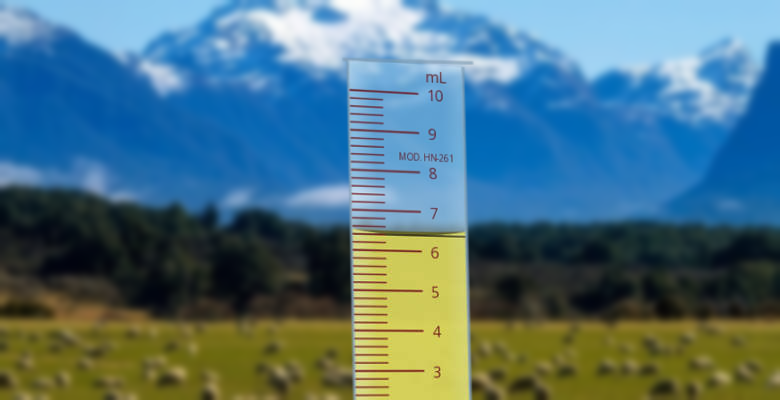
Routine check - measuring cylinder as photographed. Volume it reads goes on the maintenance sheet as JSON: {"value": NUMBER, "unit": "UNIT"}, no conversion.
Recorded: {"value": 6.4, "unit": "mL"}
